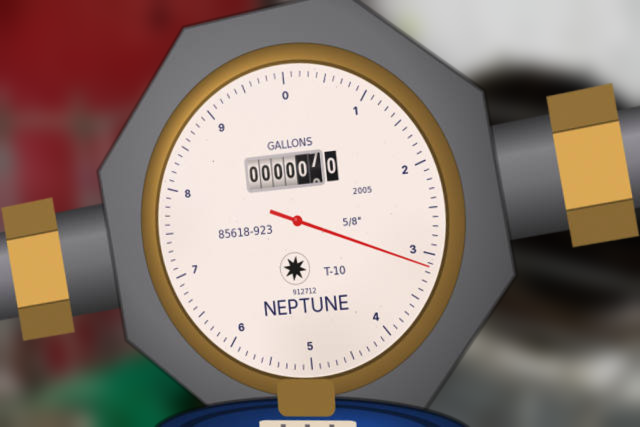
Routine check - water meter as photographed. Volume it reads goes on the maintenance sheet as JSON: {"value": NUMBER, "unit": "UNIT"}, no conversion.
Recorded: {"value": 73.1, "unit": "gal"}
